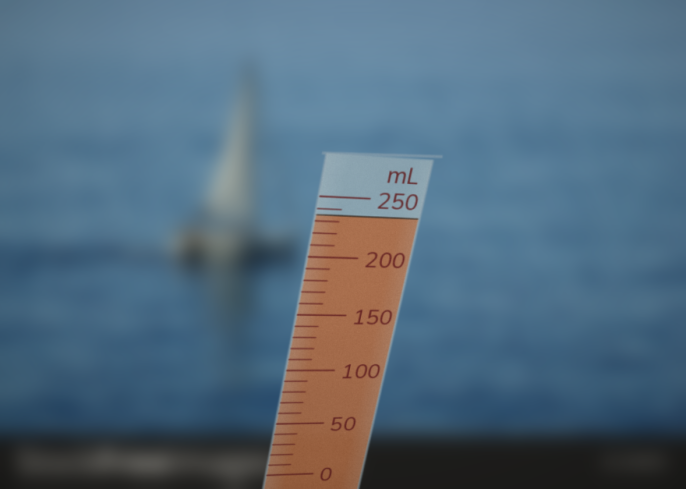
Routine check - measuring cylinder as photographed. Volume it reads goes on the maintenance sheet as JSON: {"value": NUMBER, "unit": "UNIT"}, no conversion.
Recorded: {"value": 235, "unit": "mL"}
